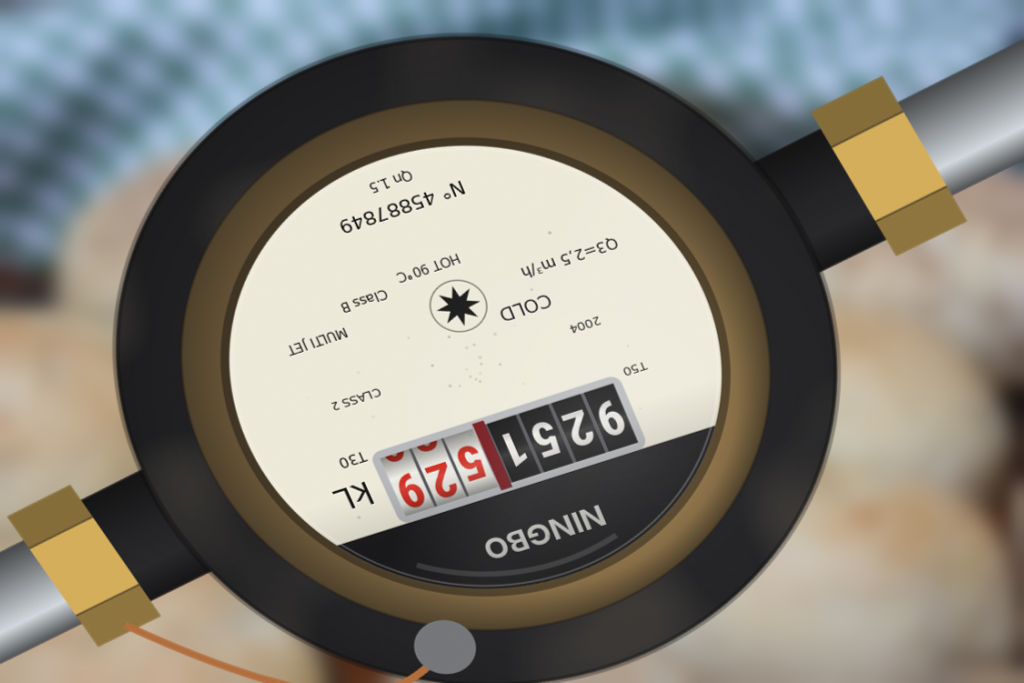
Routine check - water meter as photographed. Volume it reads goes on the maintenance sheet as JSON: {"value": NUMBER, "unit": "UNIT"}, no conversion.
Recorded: {"value": 9251.529, "unit": "kL"}
